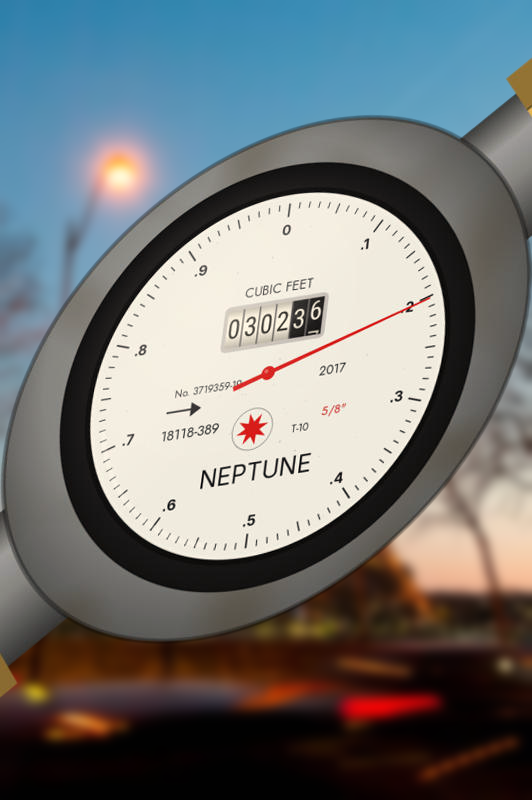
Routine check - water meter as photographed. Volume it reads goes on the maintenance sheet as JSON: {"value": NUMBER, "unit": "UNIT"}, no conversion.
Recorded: {"value": 30236.20, "unit": "ft³"}
